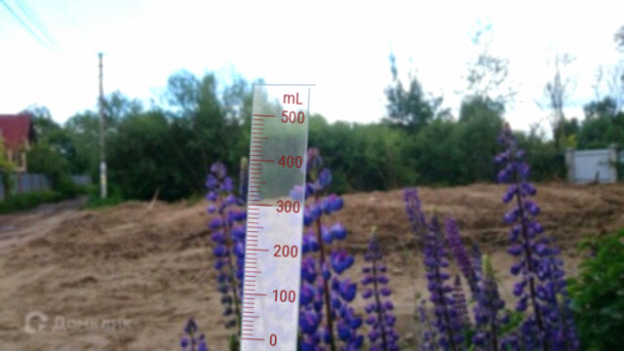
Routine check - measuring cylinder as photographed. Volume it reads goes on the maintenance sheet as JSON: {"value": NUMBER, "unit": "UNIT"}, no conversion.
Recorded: {"value": 300, "unit": "mL"}
